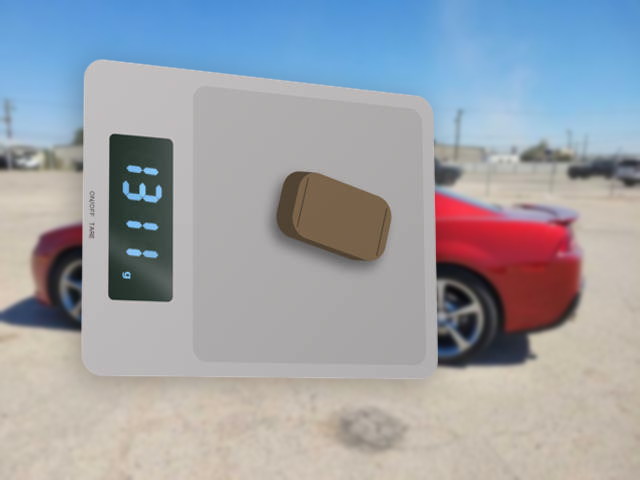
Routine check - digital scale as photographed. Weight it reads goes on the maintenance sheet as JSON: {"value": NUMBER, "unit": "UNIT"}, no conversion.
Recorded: {"value": 1311, "unit": "g"}
